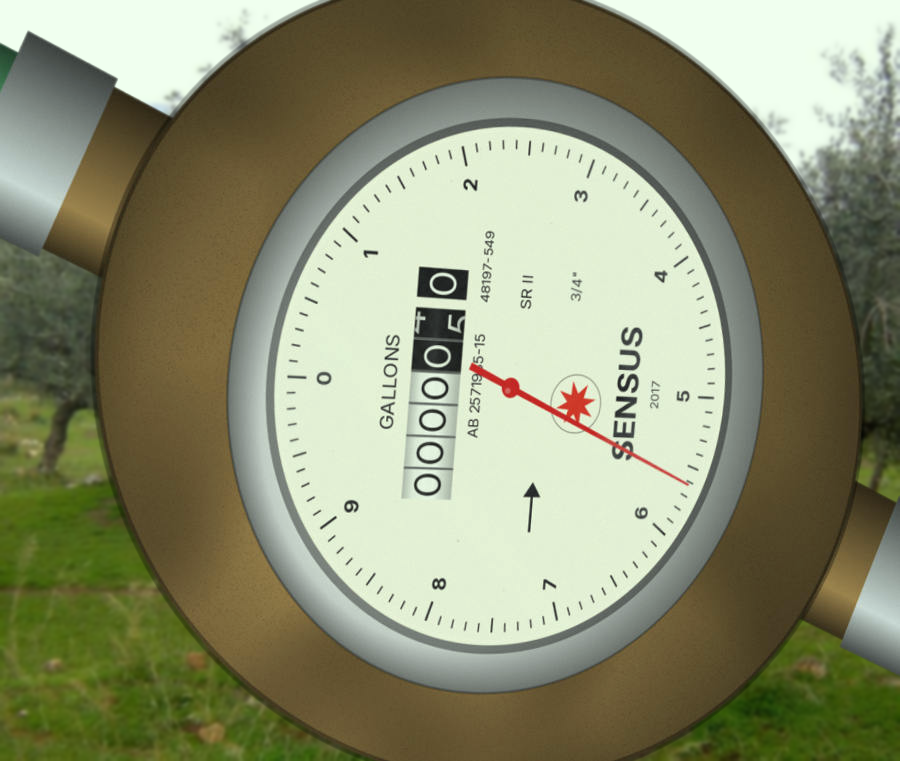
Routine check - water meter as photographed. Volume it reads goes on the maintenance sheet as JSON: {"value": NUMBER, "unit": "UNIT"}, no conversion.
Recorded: {"value": 45.6, "unit": "gal"}
